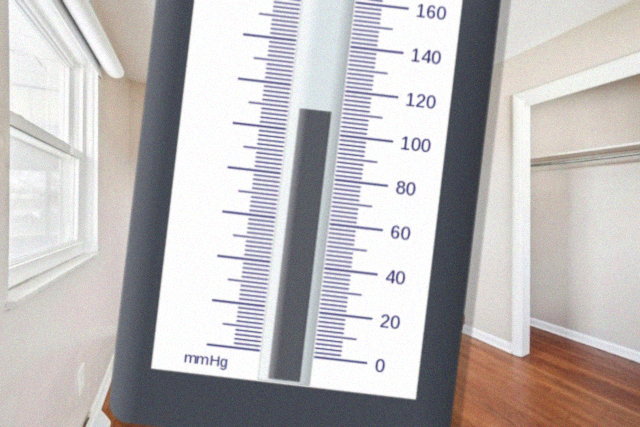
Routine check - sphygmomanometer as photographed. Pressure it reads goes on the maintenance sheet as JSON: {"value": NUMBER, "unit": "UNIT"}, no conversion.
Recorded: {"value": 110, "unit": "mmHg"}
